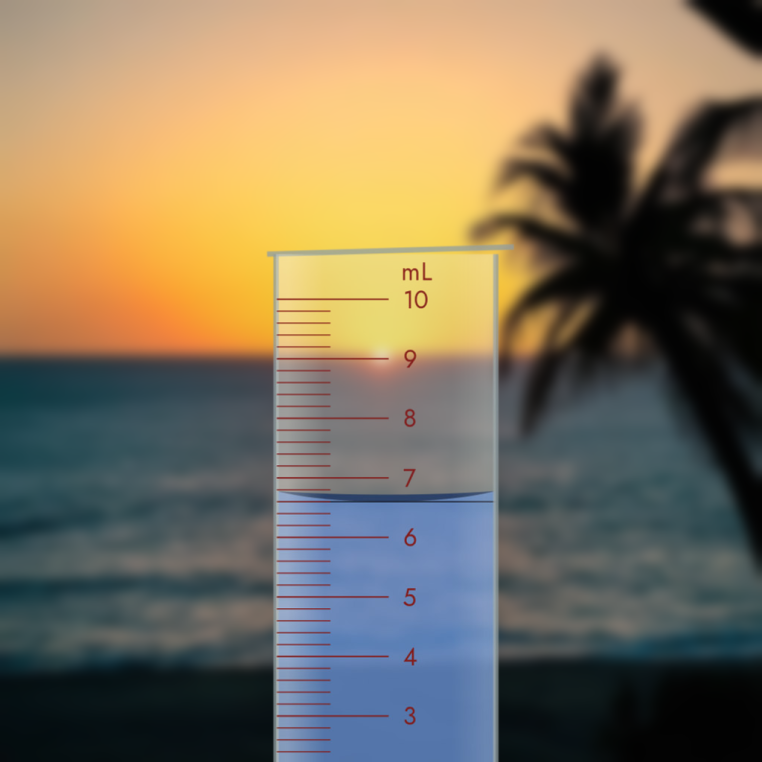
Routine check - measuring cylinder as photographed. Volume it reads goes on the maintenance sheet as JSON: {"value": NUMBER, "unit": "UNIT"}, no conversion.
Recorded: {"value": 6.6, "unit": "mL"}
